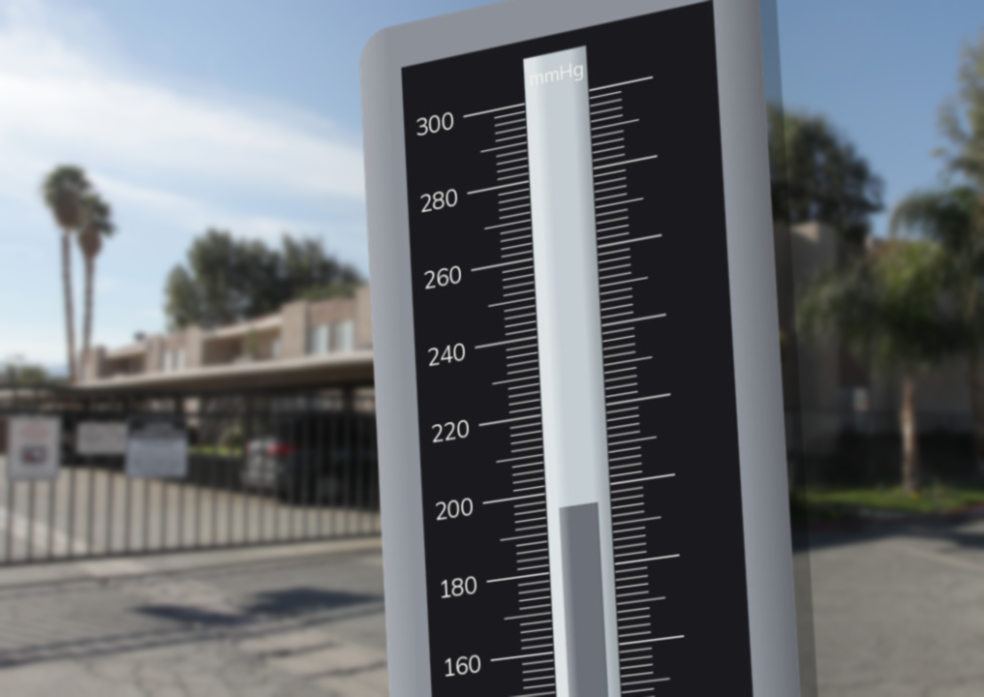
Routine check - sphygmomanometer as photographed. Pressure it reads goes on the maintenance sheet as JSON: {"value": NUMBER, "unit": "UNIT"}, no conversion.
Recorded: {"value": 196, "unit": "mmHg"}
